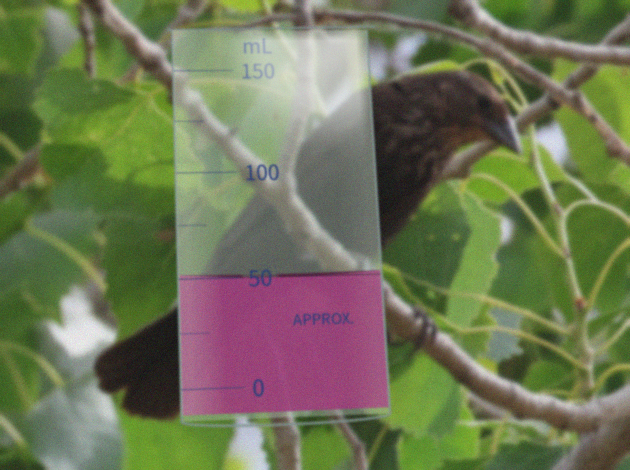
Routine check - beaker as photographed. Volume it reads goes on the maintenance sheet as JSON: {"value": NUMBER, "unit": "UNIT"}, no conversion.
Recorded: {"value": 50, "unit": "mL"}
